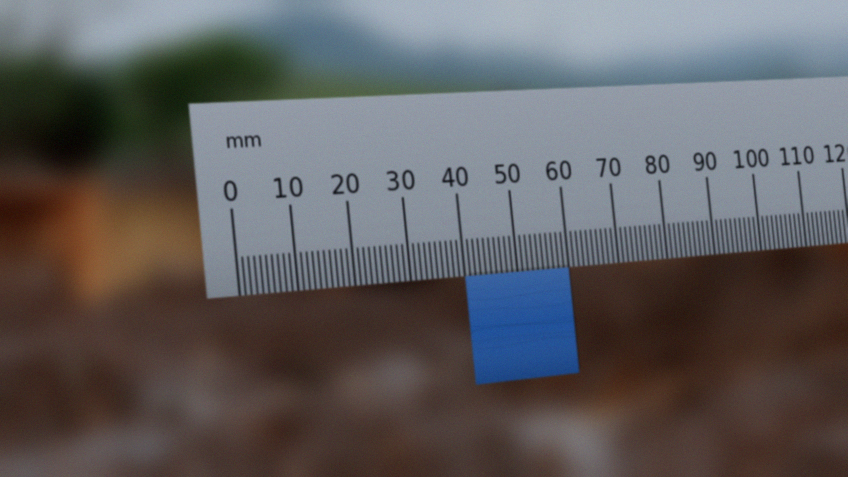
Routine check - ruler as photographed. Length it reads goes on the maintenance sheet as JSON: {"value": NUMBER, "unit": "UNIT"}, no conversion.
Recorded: {"value": 20, "unit": "mm"}
